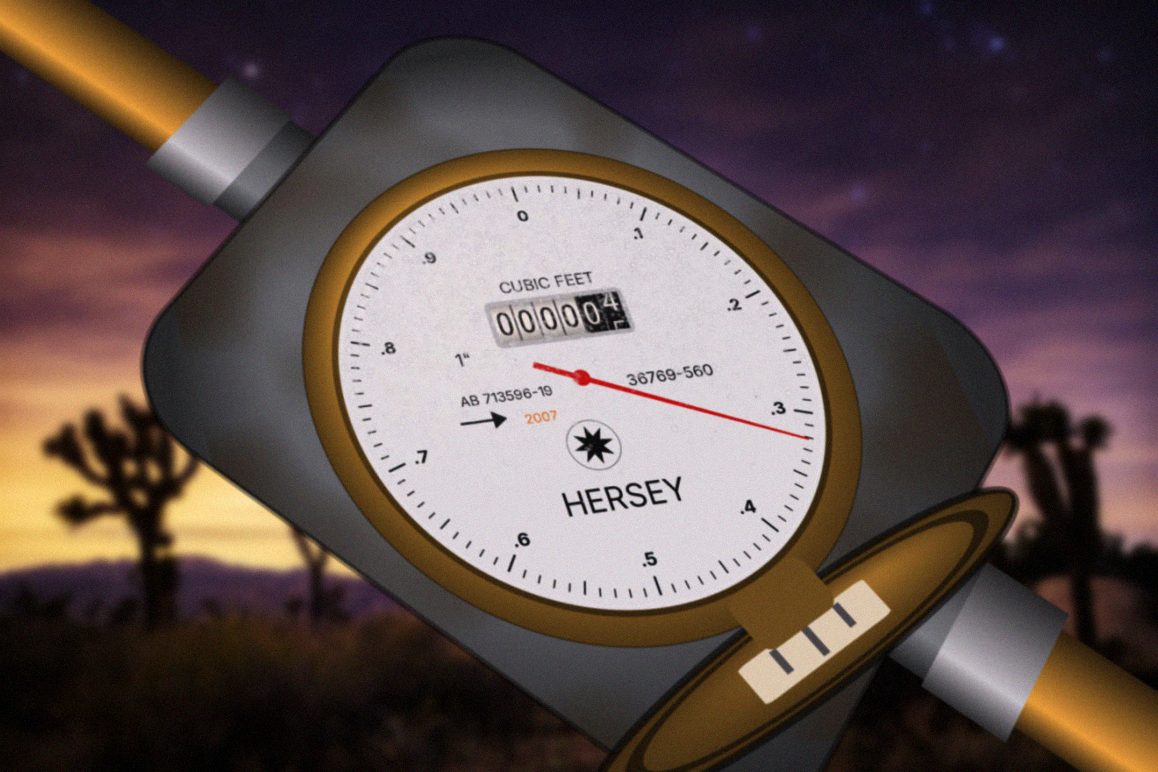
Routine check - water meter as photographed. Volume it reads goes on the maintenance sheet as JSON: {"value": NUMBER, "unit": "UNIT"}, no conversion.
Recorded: {"value": 4.32, "unit": "ft³"}
